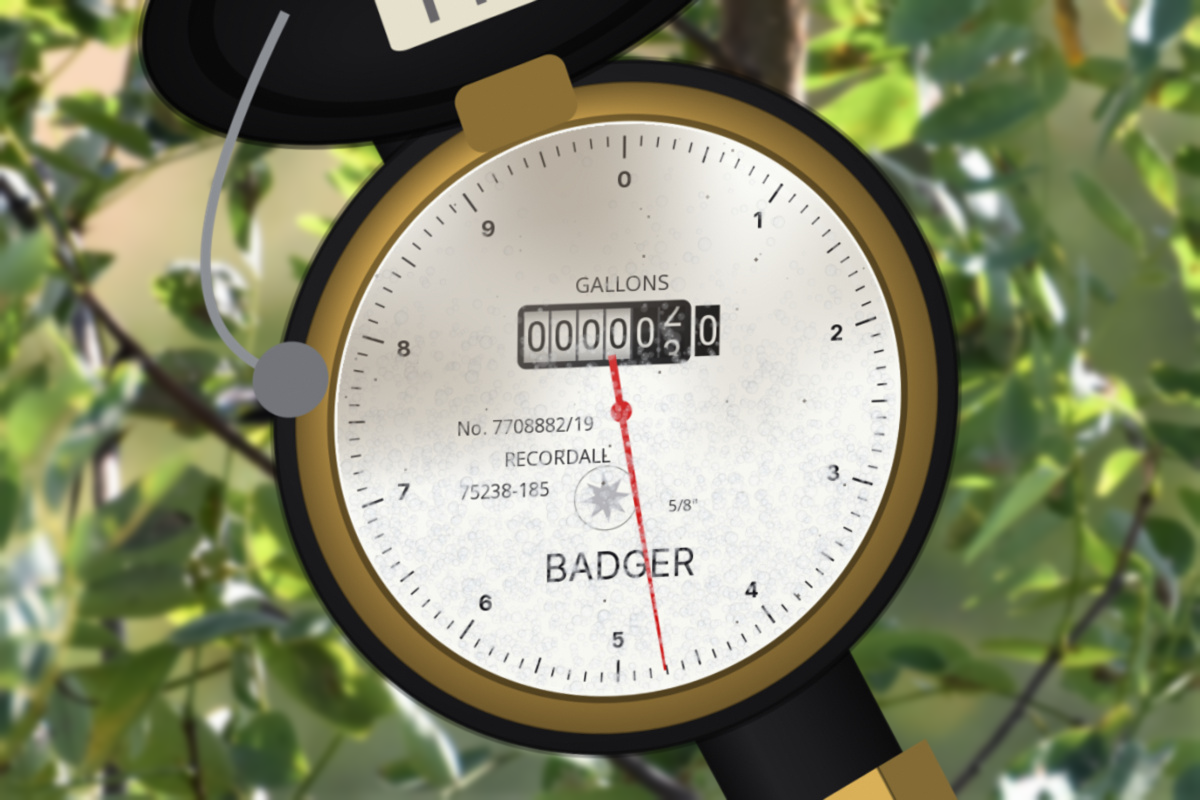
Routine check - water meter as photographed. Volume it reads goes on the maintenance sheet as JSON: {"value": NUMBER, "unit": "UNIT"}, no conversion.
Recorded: {"value": 24.7, "unit": "gal"}
